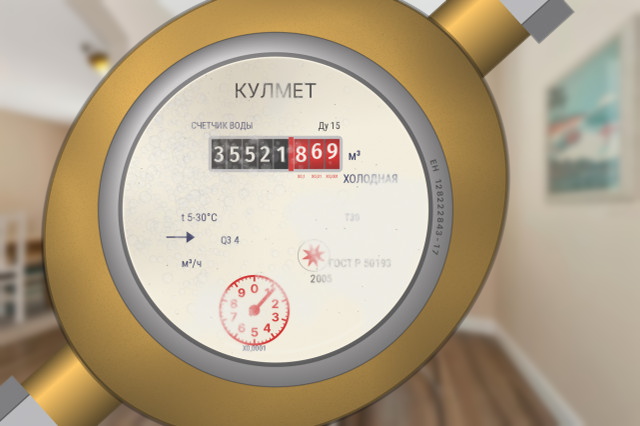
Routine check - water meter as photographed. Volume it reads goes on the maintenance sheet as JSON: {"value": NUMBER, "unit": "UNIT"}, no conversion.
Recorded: {"value": 35521.8691, "unit": "m³"}
